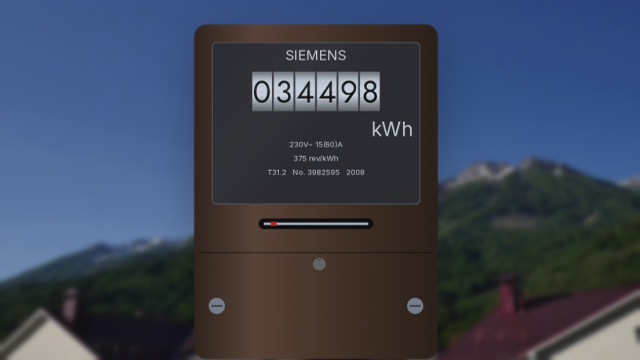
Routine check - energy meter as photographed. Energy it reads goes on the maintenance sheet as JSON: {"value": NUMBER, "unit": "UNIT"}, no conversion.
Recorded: {"value": 34498, "unit": "kWh"}
